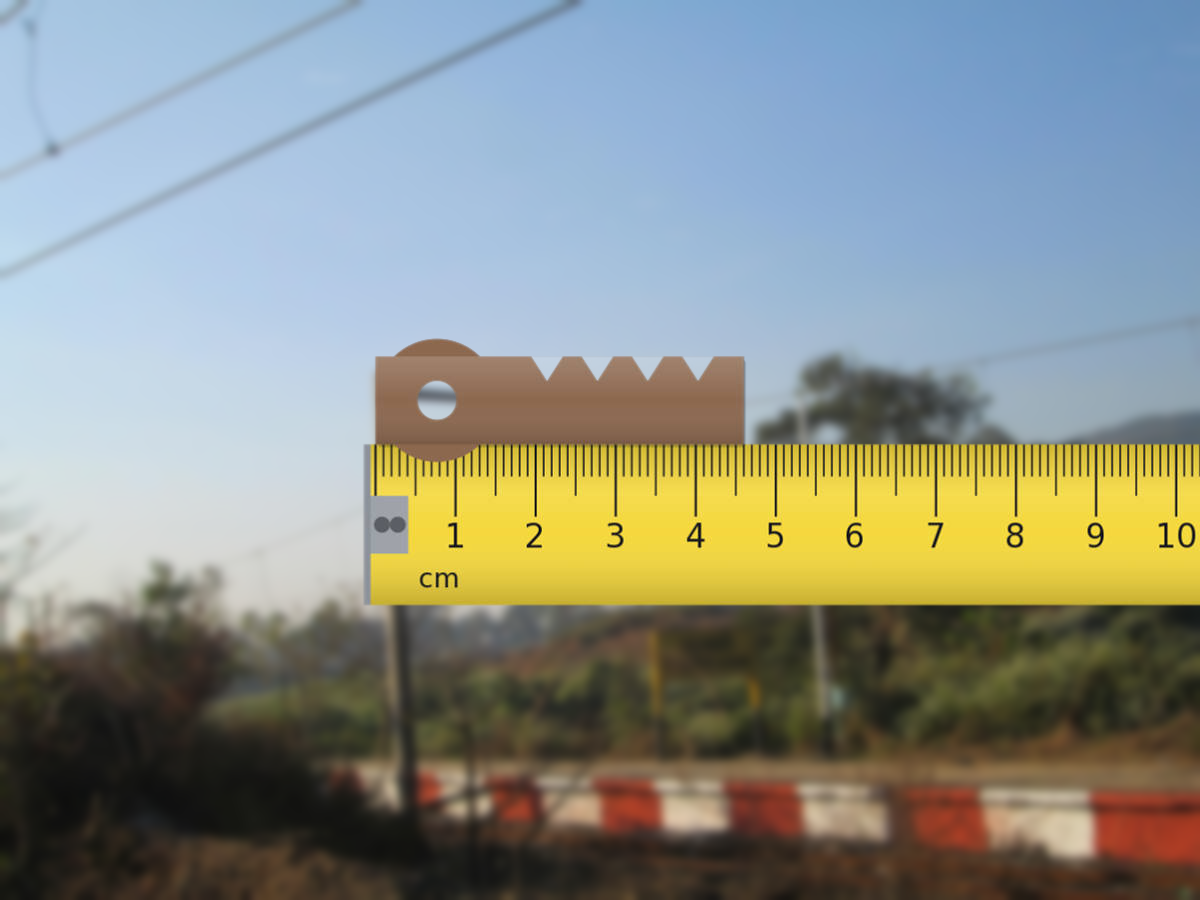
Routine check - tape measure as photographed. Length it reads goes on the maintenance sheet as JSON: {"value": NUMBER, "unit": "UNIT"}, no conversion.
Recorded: {"value": 4.6, "unit": "cm"}
